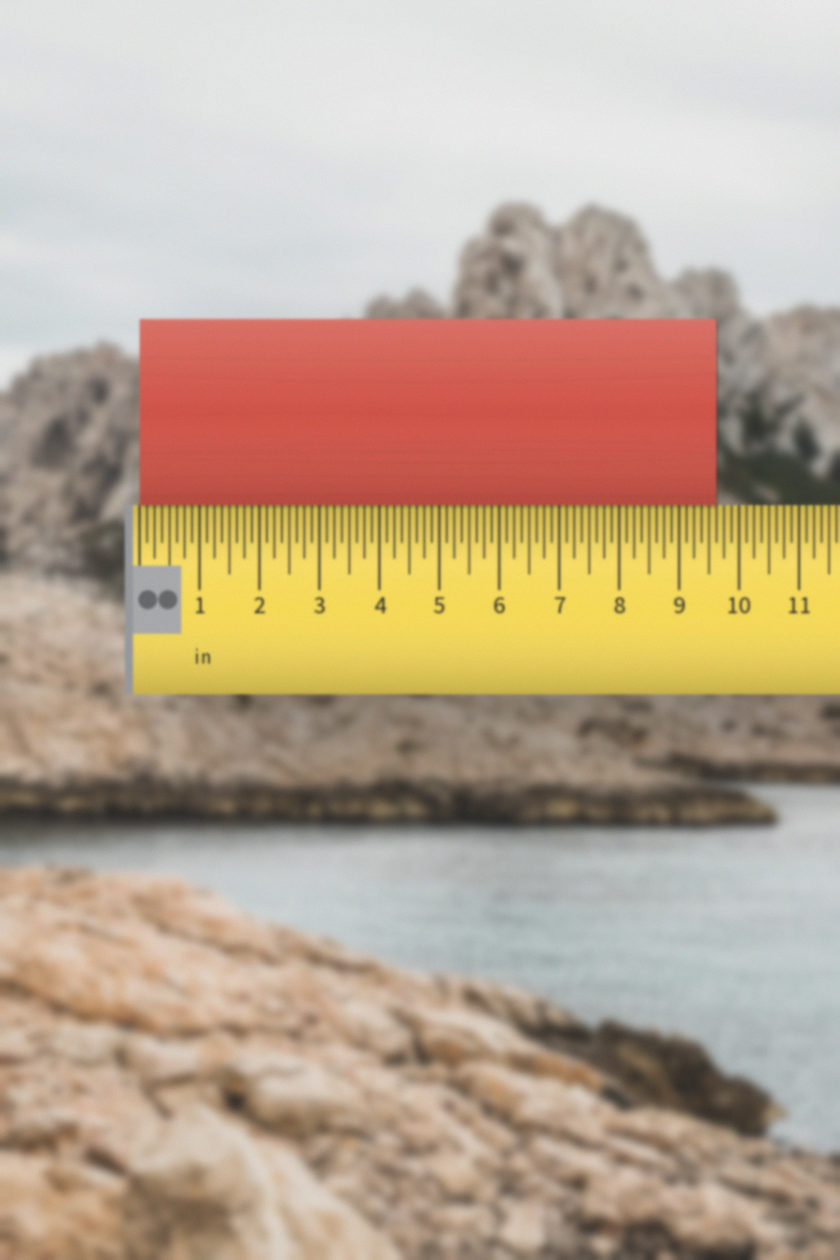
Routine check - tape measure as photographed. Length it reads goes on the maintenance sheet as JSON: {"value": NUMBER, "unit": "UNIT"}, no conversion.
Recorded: {"value": 9.625, "unit": "in"}
